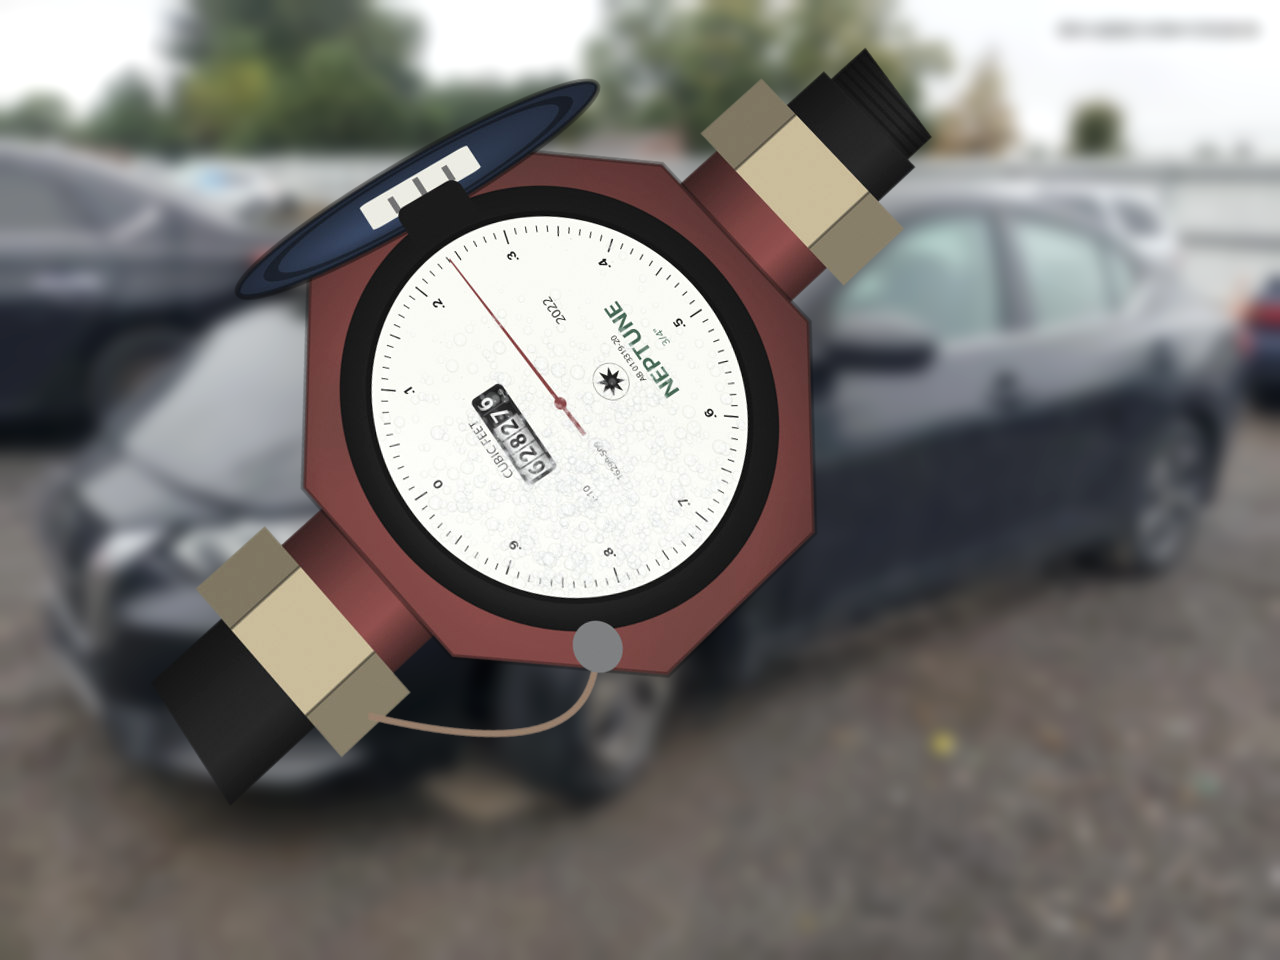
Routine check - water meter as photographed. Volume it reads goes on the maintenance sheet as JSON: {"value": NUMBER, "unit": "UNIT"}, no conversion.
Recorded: {"value": 628276.24, "unit": "ft³"}
